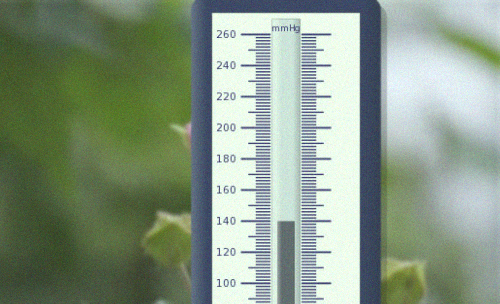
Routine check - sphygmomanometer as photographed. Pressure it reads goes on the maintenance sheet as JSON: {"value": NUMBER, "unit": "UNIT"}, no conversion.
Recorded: {"value": 140, "unit": "mmHg"}
